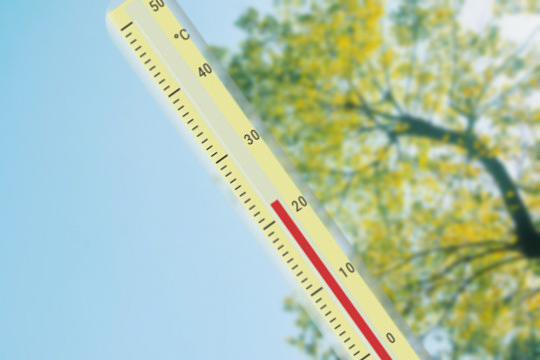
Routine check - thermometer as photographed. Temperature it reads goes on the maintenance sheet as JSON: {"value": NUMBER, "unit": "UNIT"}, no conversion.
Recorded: {"value": 22, "unit": "°C"}
